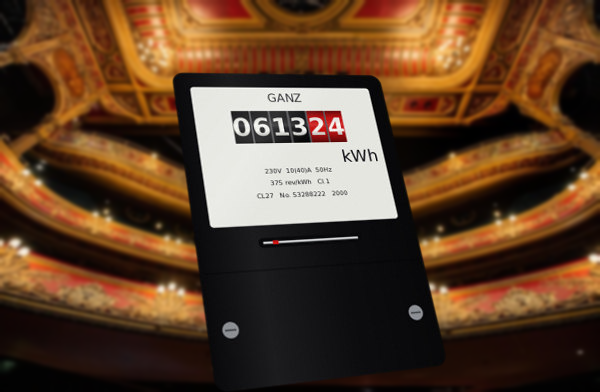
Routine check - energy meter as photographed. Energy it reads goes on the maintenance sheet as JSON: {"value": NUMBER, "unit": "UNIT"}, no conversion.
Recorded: {"value": 613.24, "unit": "kWh"}
